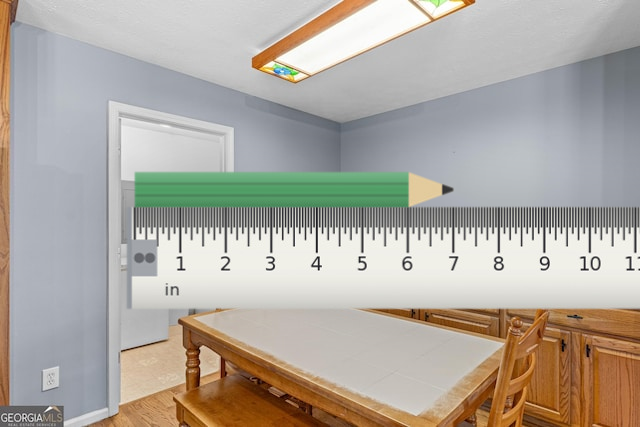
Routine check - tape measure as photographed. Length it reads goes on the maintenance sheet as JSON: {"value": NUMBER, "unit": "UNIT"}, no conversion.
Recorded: {"value": 7, "unit": "in"}
